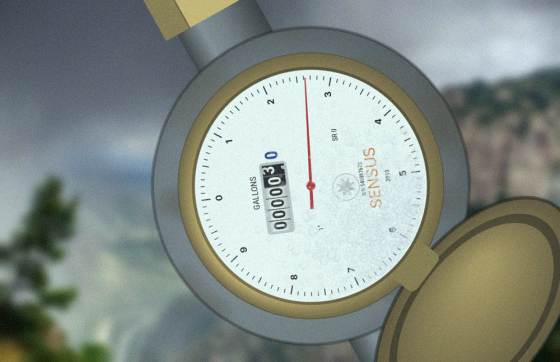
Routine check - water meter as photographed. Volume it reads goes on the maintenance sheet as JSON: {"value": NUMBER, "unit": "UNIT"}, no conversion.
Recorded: {"value": 32.6, "unit": "gal"}
